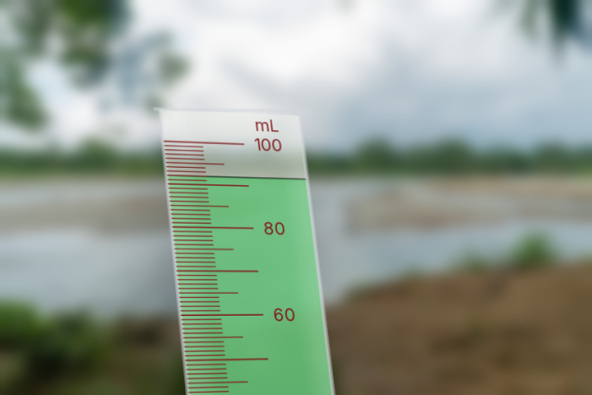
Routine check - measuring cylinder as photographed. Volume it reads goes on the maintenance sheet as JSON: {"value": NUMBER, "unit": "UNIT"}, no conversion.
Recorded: {"value": 92, "unit": "mL"}
